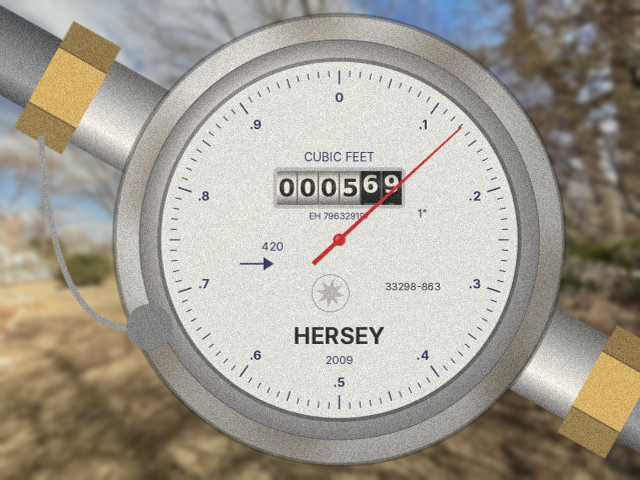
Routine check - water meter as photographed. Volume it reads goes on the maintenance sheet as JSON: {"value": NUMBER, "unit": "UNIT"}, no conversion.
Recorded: {"value": 569.13, "unit": "ft³"}
